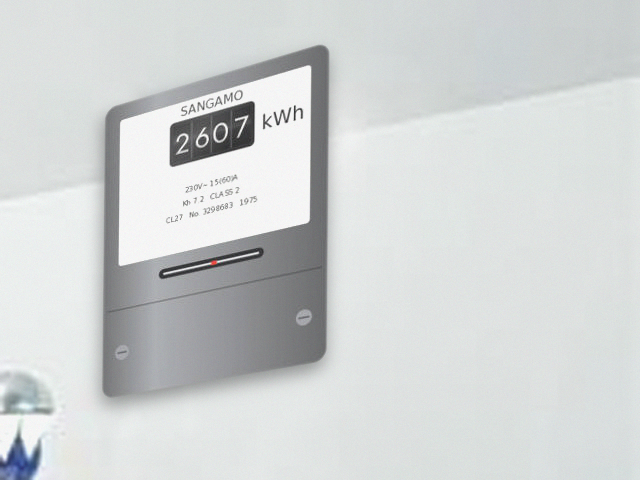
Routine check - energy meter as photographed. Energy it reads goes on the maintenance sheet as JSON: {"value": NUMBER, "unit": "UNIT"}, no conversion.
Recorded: {"value": 2607, "unit": "kWh"}
